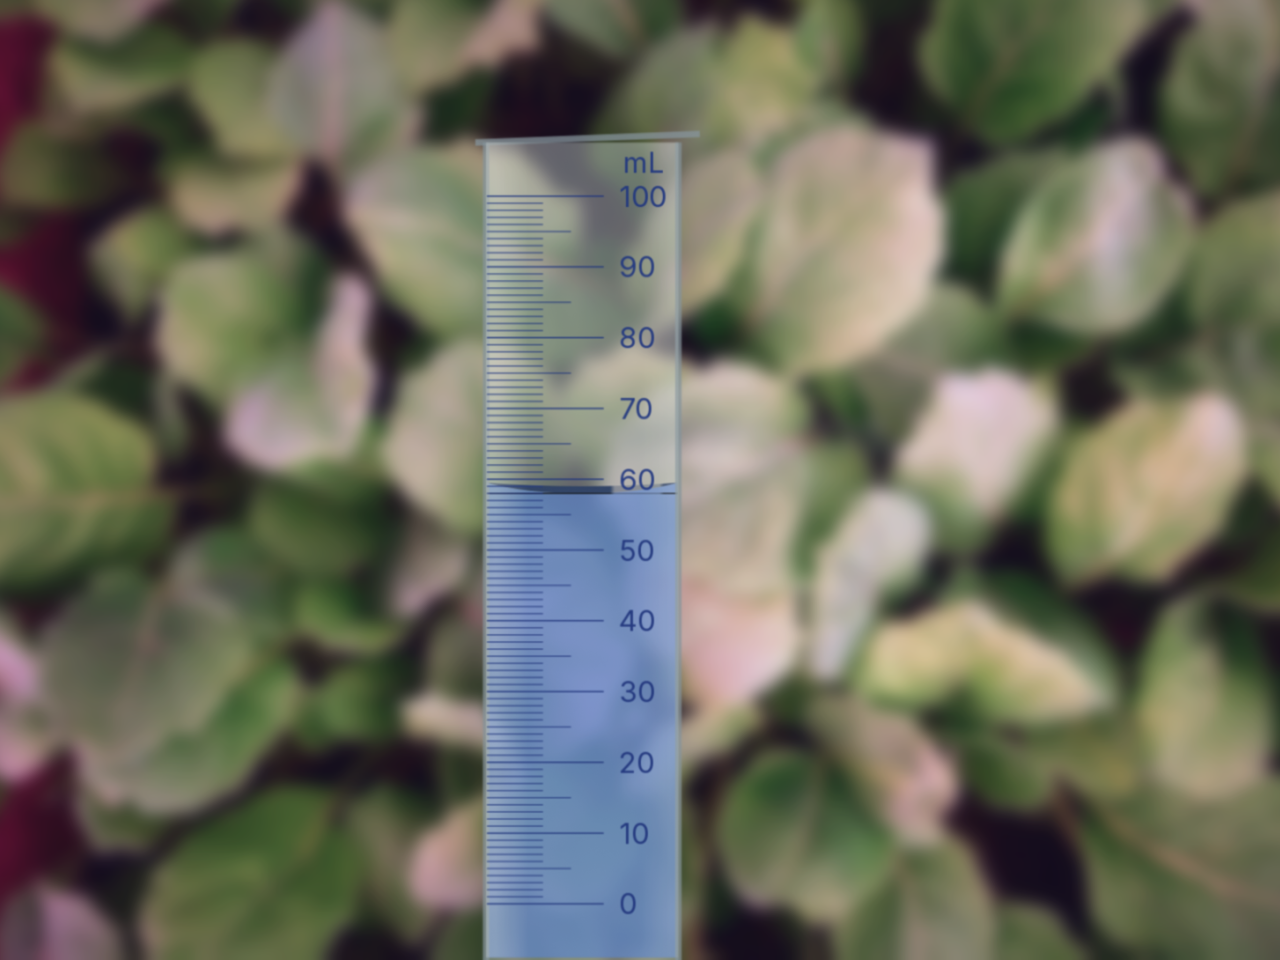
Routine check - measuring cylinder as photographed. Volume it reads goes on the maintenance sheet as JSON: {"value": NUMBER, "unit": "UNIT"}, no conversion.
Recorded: {"value": 58, "unit": "mL"}
